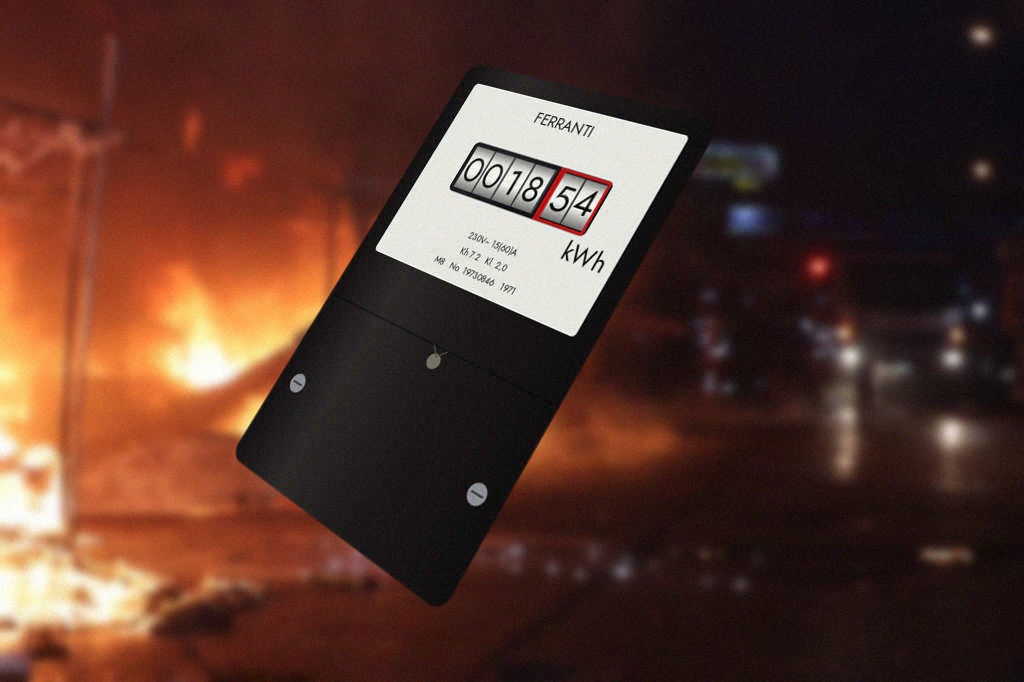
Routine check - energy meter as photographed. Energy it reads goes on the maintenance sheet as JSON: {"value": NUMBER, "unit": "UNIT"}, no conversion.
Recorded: {"value": 18.54, "unit": "kWh"}
